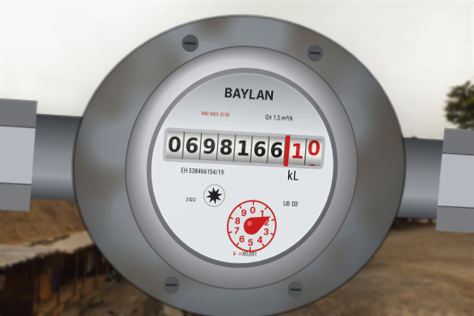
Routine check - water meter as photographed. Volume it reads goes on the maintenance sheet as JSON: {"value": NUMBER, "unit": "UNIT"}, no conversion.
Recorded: {"value": 698166.101, "unit": "kL"}
